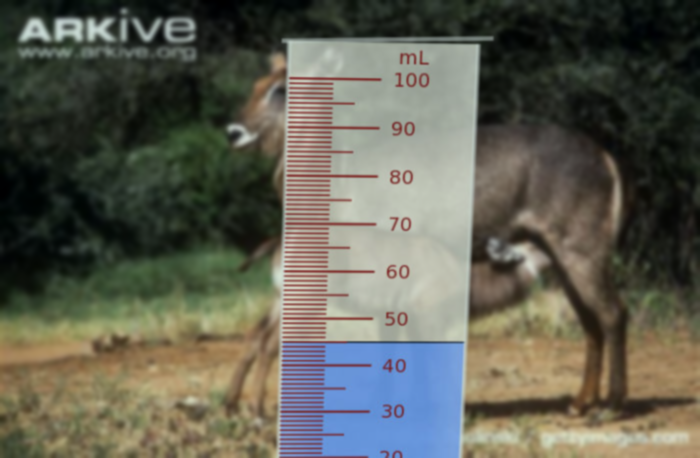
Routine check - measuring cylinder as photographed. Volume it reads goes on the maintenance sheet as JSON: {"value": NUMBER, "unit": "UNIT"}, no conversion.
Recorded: {"value": 45, "unit": "mL"}
